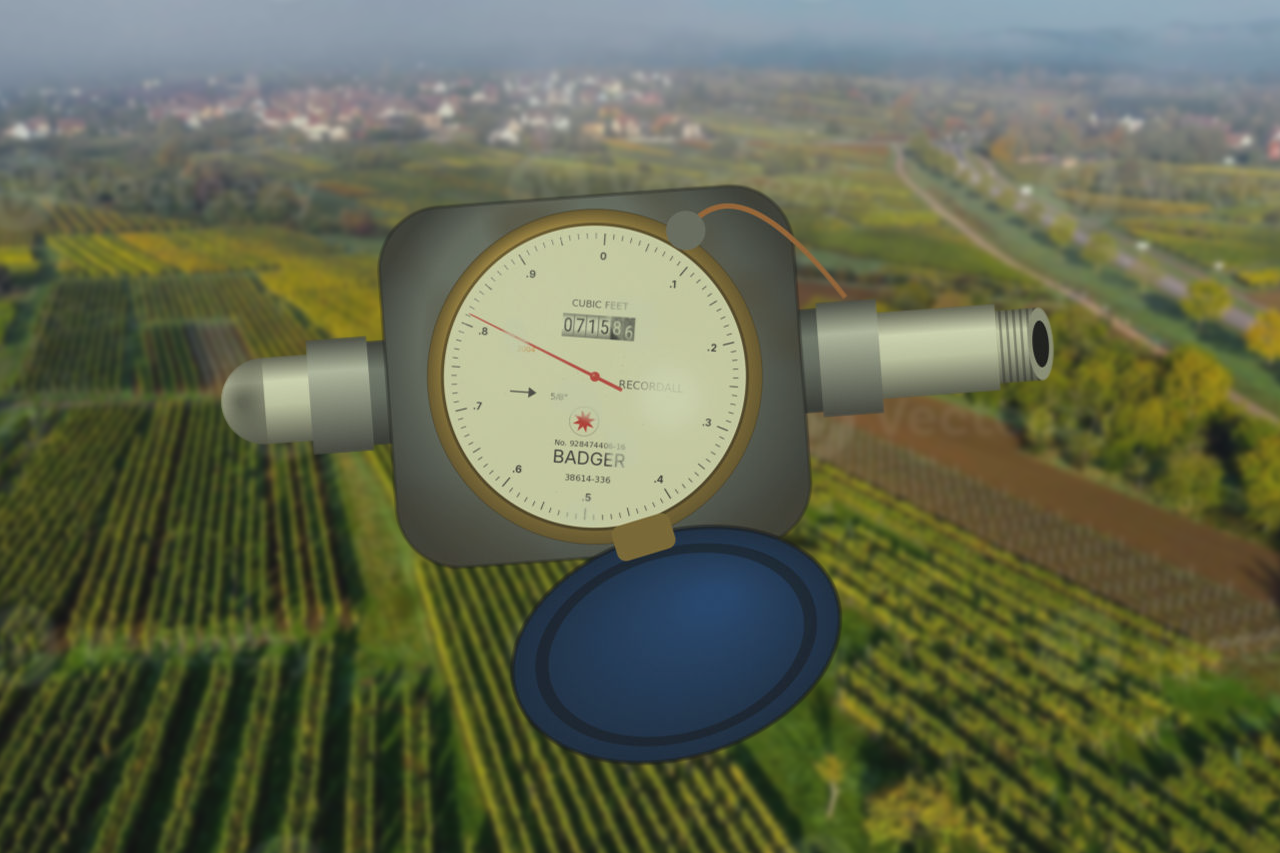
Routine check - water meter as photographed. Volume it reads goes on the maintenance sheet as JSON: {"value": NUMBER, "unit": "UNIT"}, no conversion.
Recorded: {"value": 71585.81, "unit": "ft³"}
